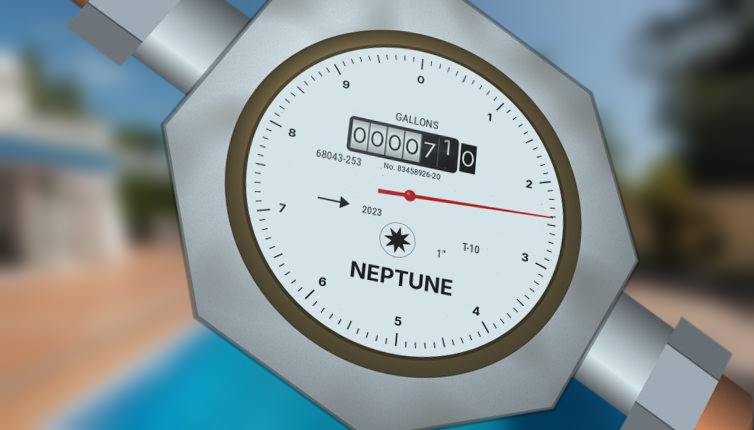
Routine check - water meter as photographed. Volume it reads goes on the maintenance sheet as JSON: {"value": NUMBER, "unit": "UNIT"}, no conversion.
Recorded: {"value": 712.4, "unit": "gal"}
